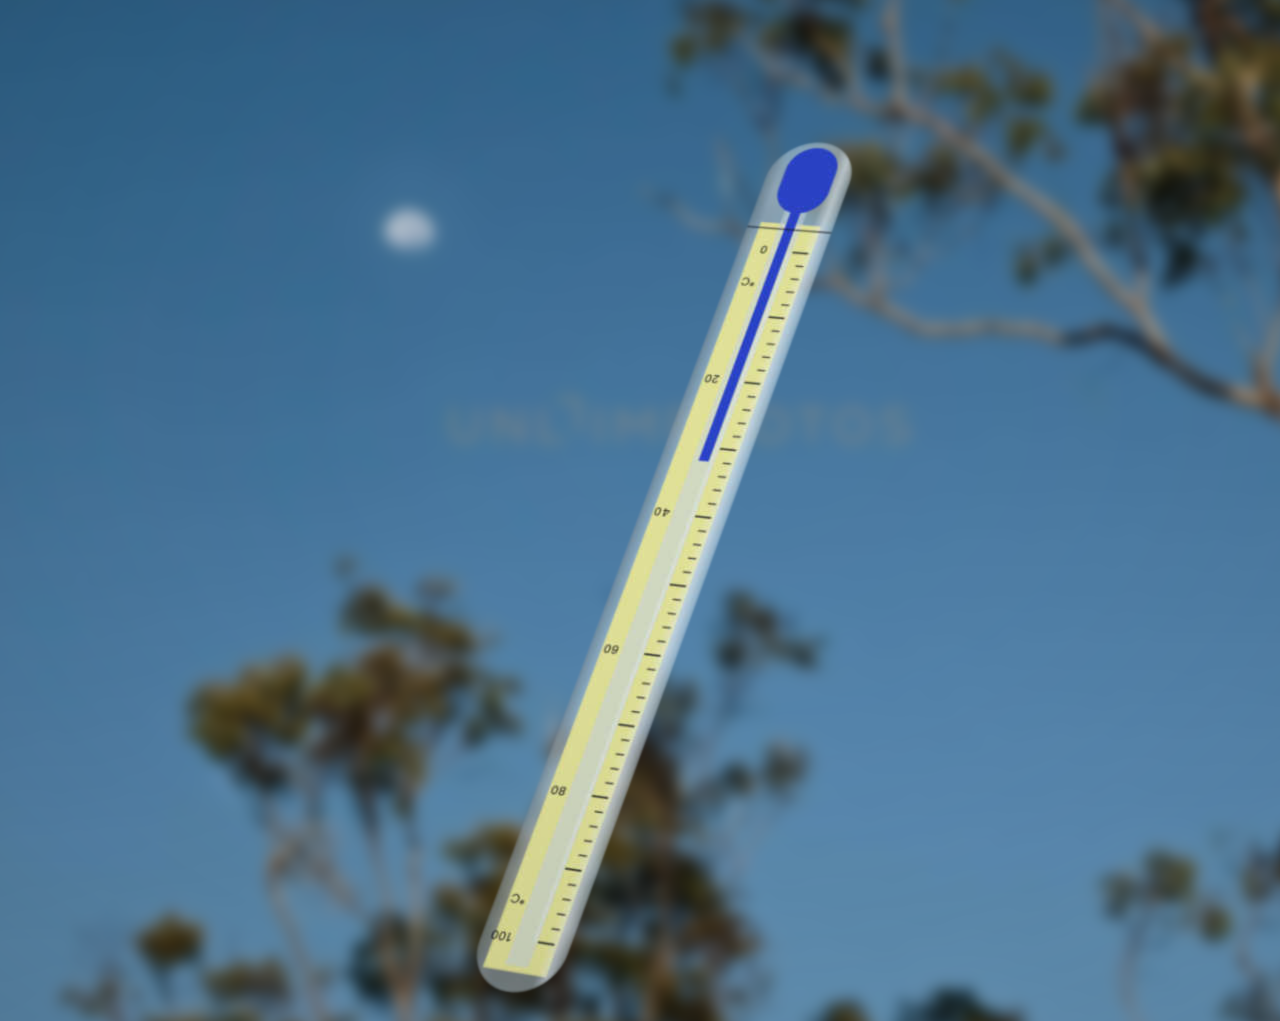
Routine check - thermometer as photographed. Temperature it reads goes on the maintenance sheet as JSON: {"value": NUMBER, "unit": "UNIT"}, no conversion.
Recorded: {"value": 32, "unit": "°C"}
